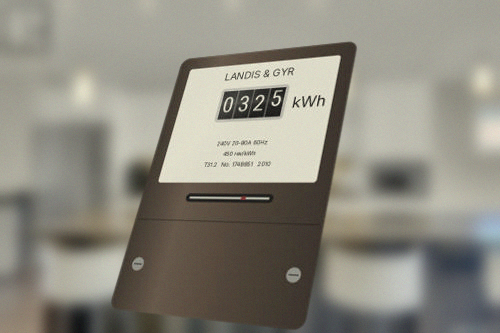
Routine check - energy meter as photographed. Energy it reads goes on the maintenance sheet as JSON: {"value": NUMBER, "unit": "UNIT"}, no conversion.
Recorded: {"value": 325, "unit": "kWh"}
